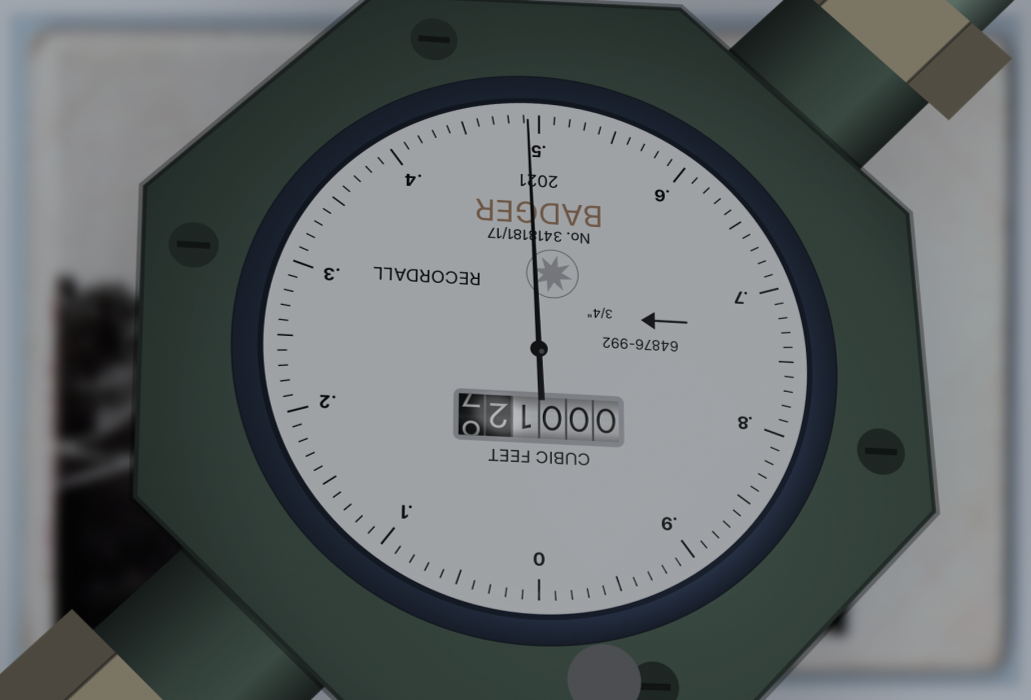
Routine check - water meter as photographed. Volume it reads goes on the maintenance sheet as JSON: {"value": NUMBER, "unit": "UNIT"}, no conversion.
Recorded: {"value": 126.49, "unit": "ft³"}
